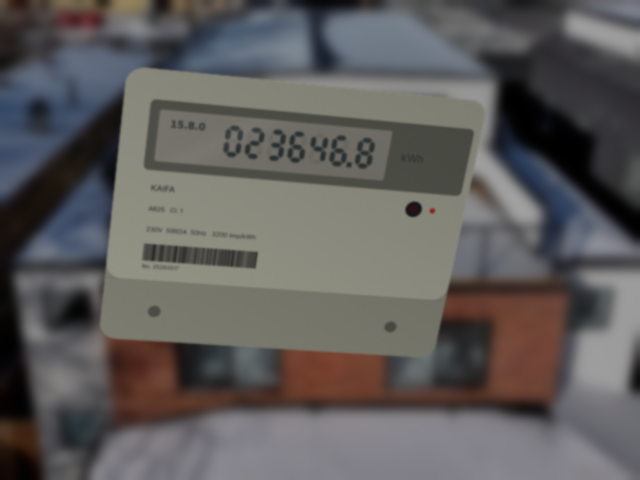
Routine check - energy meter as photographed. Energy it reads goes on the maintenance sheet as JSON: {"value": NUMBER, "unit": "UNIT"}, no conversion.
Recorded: {"value": 23646.8, "unit": "kWh"}
